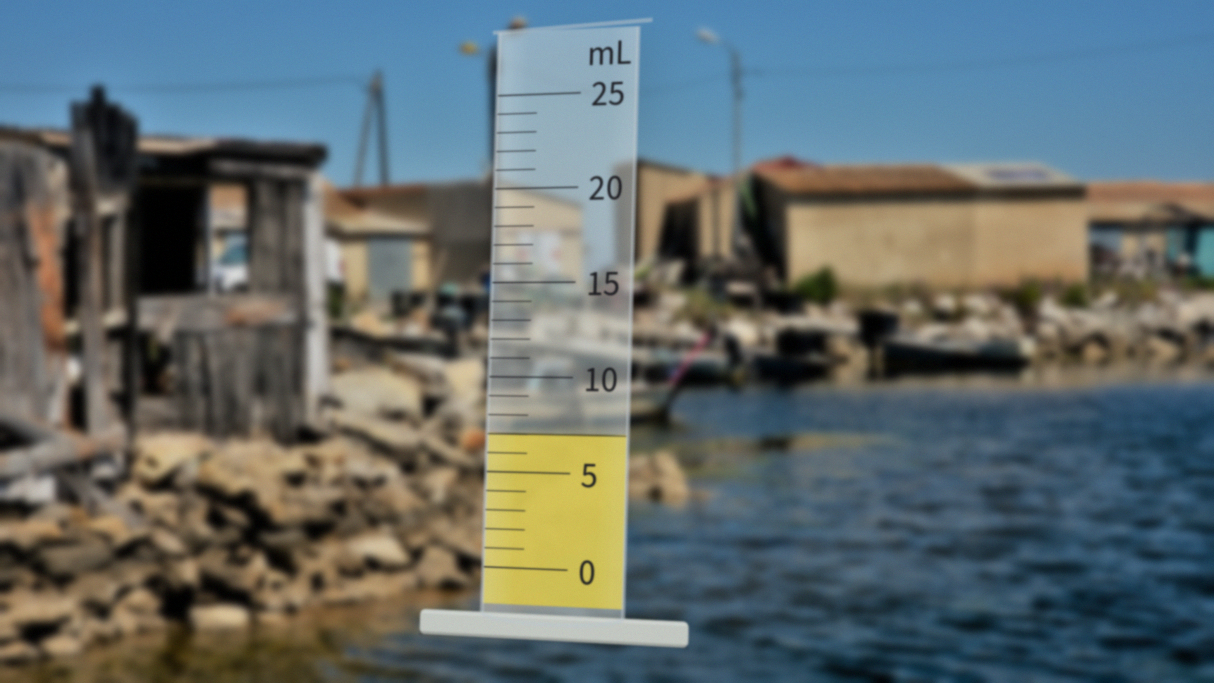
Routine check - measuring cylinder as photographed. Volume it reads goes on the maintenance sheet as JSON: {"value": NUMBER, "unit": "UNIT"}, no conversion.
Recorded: {"value": 7, "unit": "mL"}
